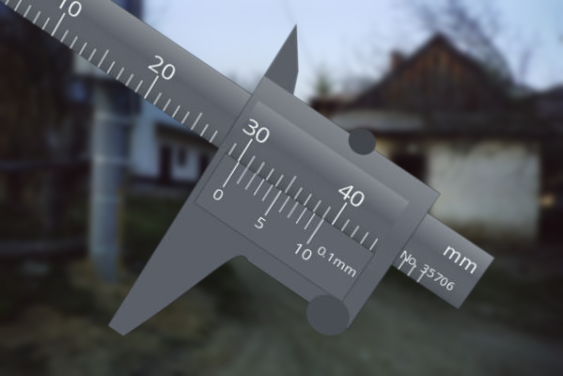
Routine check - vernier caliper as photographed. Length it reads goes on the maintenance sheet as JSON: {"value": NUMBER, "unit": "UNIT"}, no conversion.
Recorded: {"value": 30.1, "unit": "mm"}
